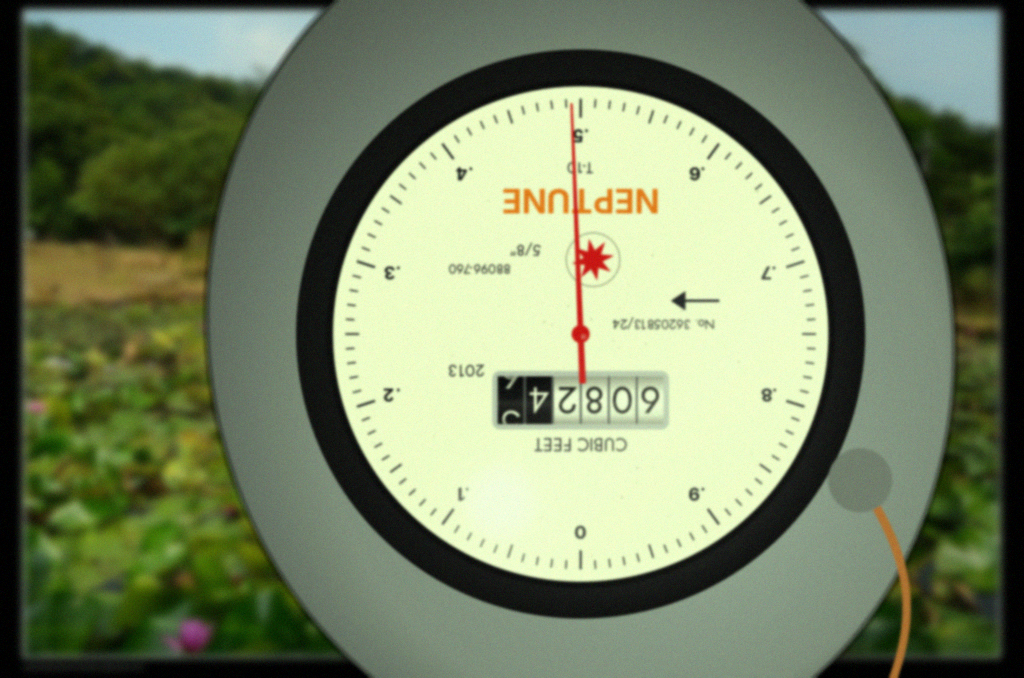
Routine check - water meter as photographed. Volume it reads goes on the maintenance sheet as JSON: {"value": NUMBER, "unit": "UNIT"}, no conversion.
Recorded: {"value": 608245.49, "unit": "ft³"}
